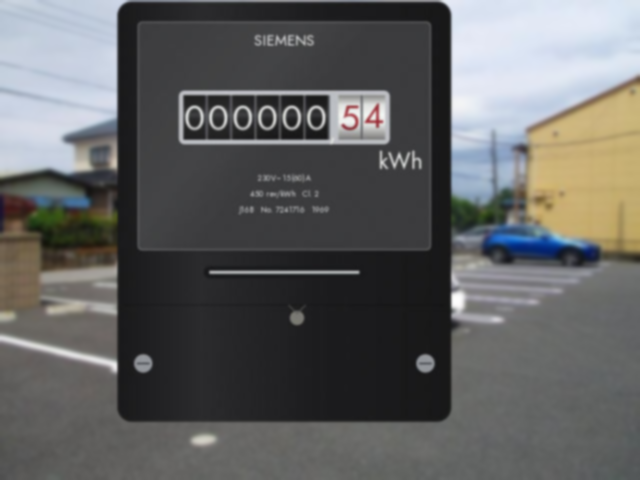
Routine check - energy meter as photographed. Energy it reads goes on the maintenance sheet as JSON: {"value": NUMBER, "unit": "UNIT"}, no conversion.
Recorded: {"value": 0.54, "unit": "kWh"}
